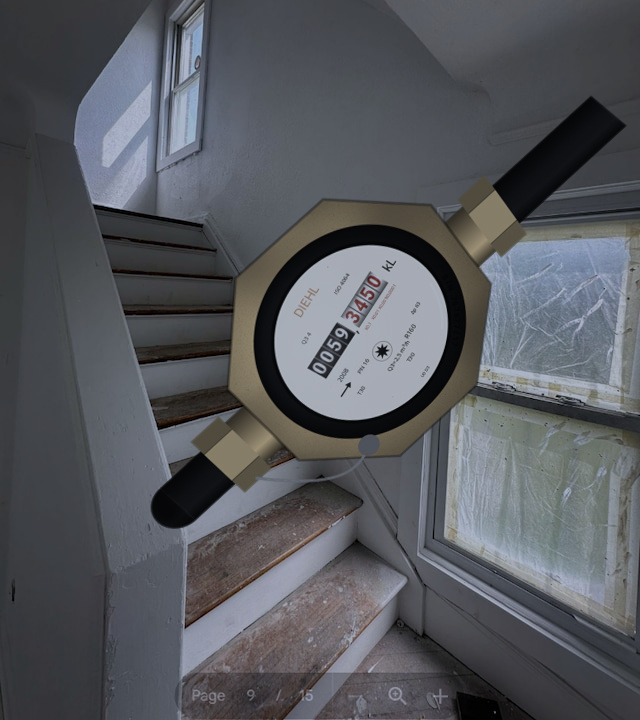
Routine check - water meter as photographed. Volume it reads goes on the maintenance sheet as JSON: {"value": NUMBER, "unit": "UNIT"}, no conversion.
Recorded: {"value": 59.3450, "unit": "kL"}
